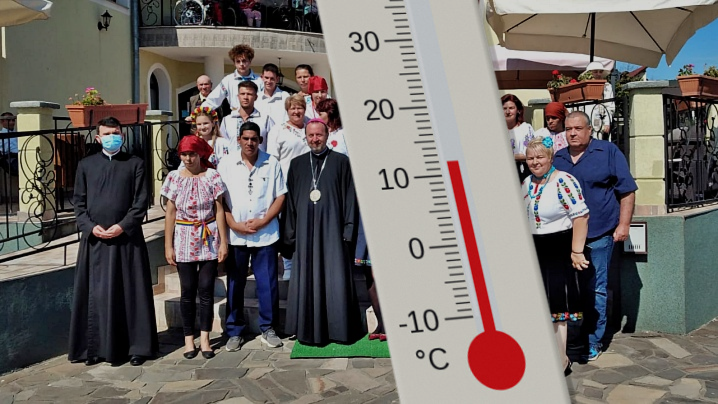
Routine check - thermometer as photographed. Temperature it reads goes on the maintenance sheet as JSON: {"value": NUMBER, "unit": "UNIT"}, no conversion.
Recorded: {"value": 12, "unit": "°C"}
